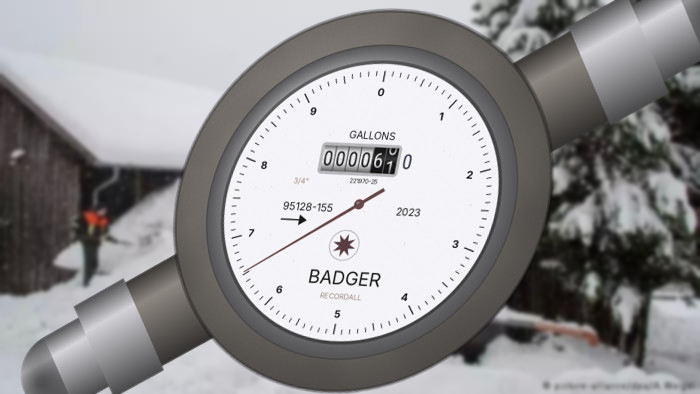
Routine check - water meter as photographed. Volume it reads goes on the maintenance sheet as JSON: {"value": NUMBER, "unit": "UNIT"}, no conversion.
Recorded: {"value": 606.5, "unit": "gal"}
